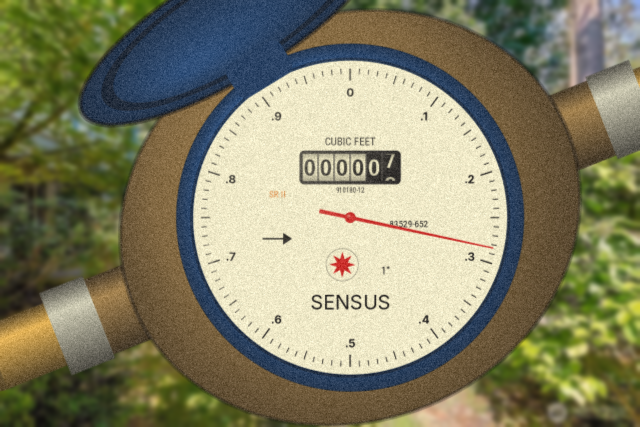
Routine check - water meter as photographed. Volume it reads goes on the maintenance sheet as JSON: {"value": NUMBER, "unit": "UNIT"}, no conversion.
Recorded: {"value": 7.28, "unit": "ft³"}
